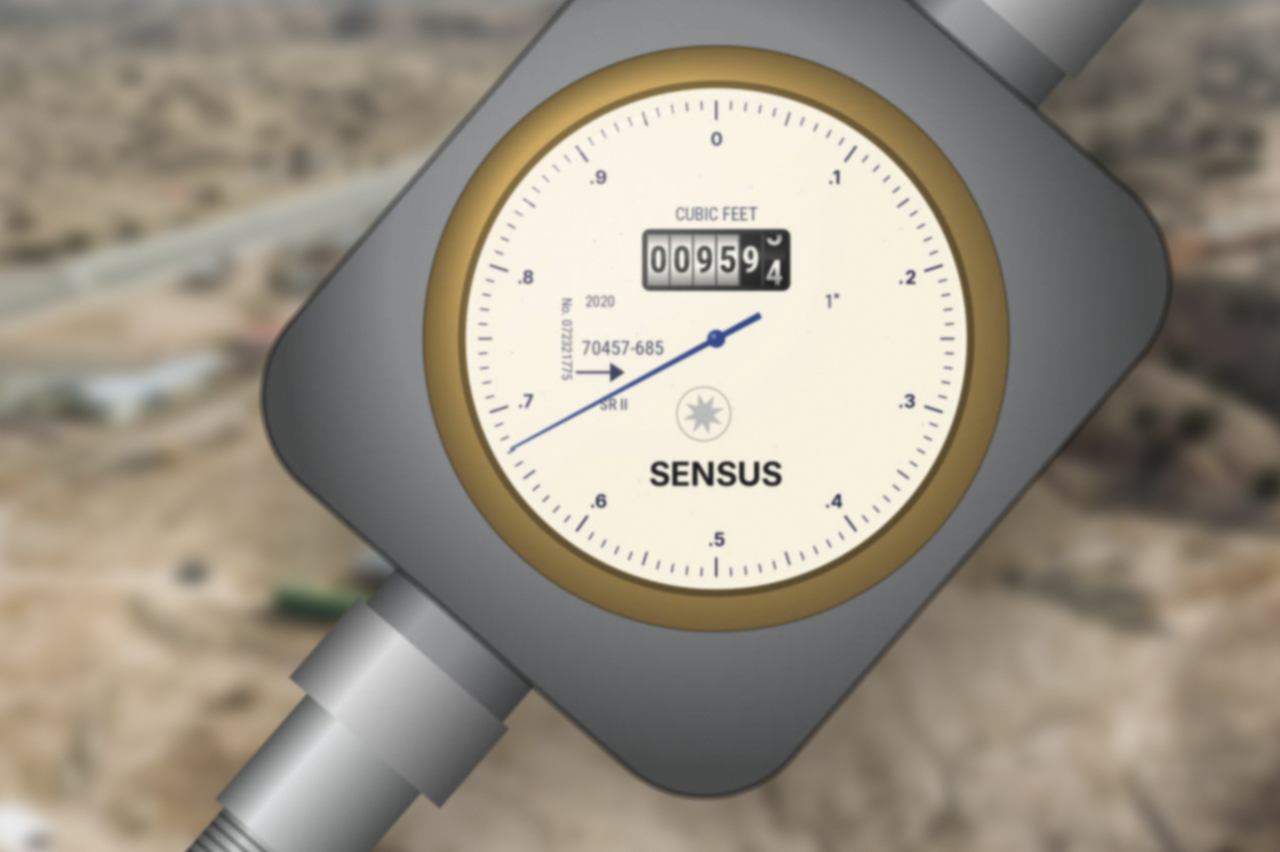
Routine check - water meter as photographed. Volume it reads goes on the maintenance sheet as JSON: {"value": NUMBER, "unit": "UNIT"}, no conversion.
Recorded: {"value": 9593.67, "unit": "ft³"}
